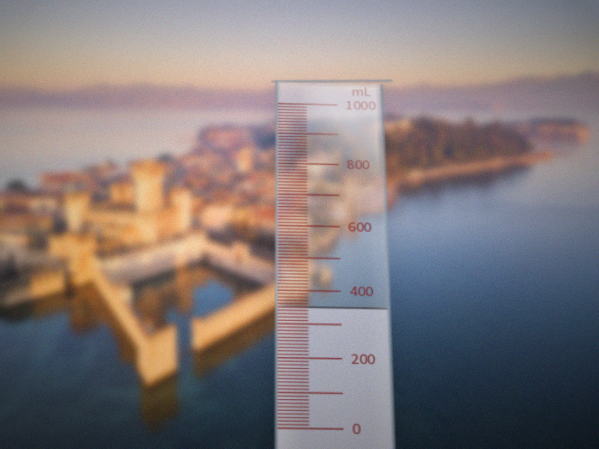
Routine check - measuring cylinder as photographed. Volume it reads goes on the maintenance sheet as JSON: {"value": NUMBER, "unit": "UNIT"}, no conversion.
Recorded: {"value": 350, "unit": "mL"}
